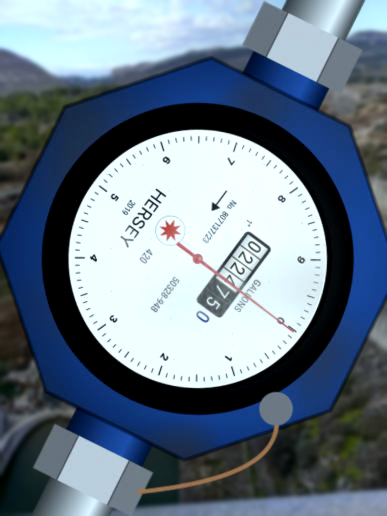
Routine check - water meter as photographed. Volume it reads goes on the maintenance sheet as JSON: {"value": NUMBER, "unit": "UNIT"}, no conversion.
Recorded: {"value": 224750.0, "unit": "gal"}
